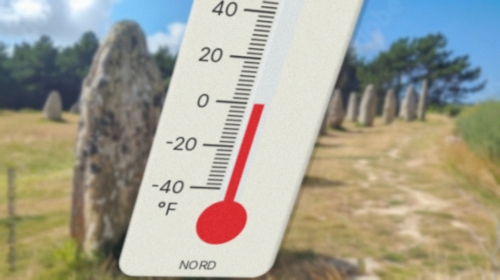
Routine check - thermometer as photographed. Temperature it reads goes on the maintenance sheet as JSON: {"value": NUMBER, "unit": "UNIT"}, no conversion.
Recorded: {"value": 0, "unit": "°F"}
